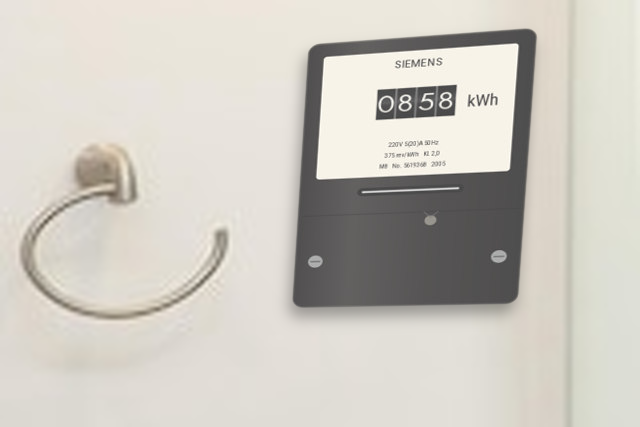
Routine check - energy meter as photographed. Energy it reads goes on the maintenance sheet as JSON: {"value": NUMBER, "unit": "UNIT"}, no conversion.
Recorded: {"value": 858, "unit": "kWh"}
